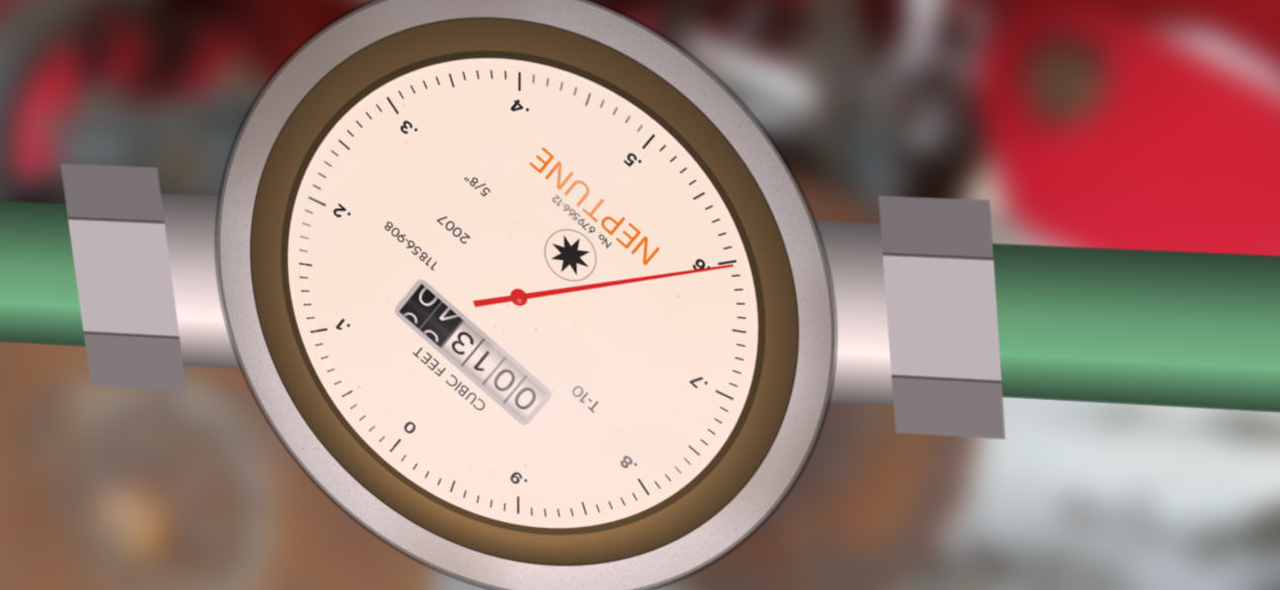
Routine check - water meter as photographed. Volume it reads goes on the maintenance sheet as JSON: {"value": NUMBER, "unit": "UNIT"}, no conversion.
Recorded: {"value": 1339.60, "unit": "ft³"}
